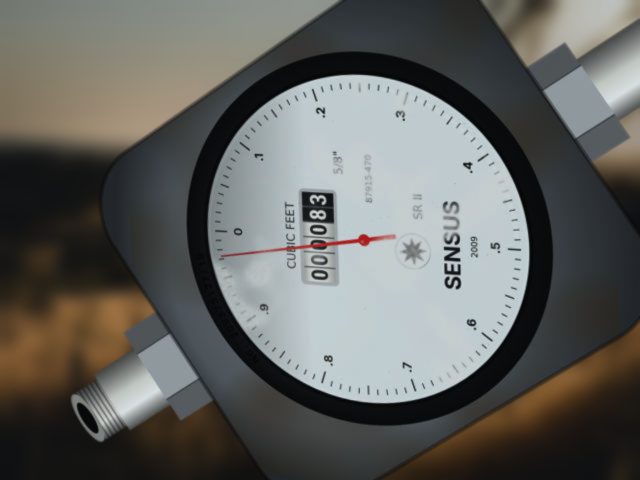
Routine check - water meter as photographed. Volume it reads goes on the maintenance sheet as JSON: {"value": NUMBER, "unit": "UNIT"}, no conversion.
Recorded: {"value": 82.97, "unit": "ft³"}
